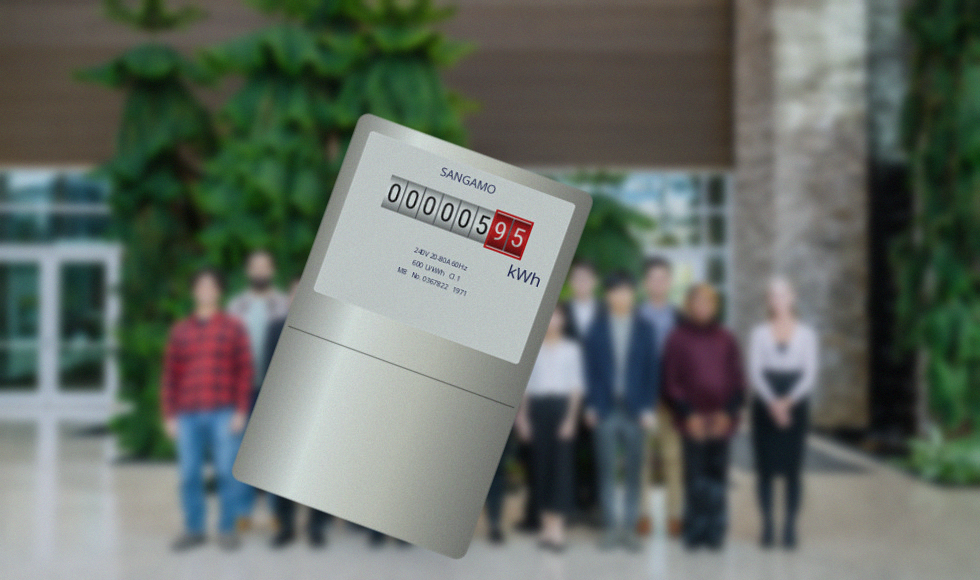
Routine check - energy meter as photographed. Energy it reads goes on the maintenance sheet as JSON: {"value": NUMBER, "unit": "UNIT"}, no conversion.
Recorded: {"value": 5.95, "unit": "kWh"}
